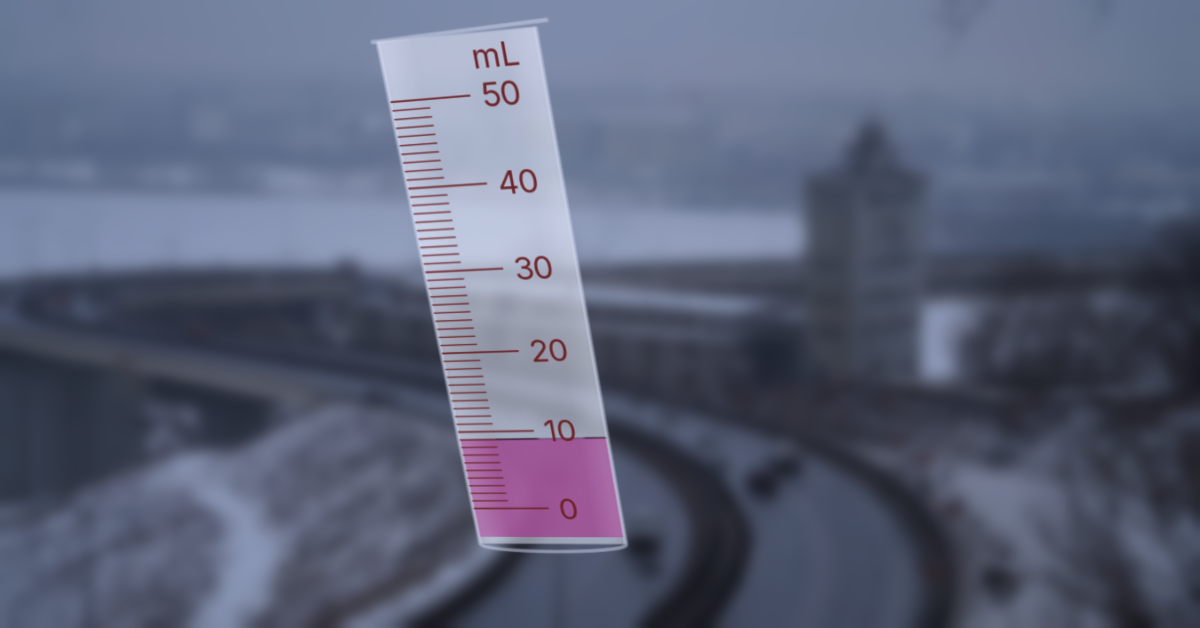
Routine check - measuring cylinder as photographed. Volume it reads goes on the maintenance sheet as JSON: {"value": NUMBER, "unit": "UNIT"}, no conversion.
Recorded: {"value": 9, "unit": "mL"}
